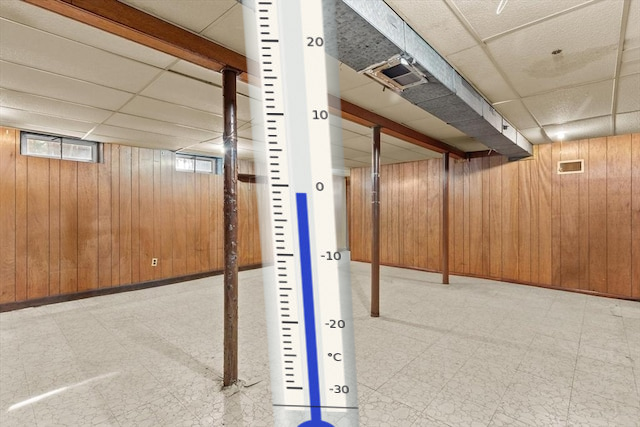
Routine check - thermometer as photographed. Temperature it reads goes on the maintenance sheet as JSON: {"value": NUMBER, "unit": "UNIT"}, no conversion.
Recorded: {"value": -1, "unit": "°C"}
